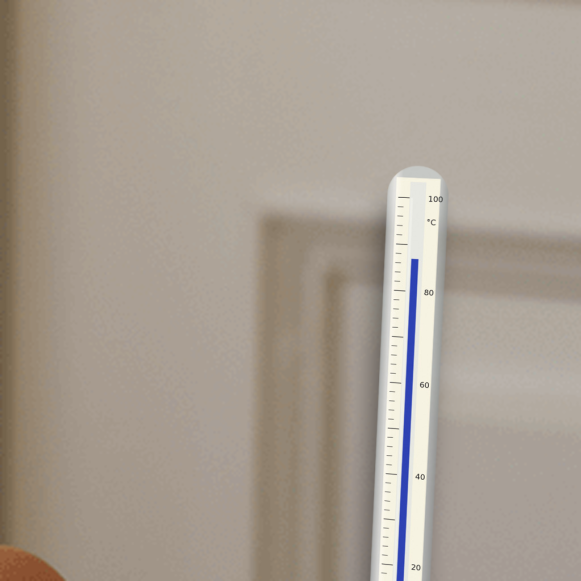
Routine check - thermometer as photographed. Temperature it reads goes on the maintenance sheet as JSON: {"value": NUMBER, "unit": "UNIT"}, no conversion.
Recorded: {"value": 87, "unit": "°C"}
